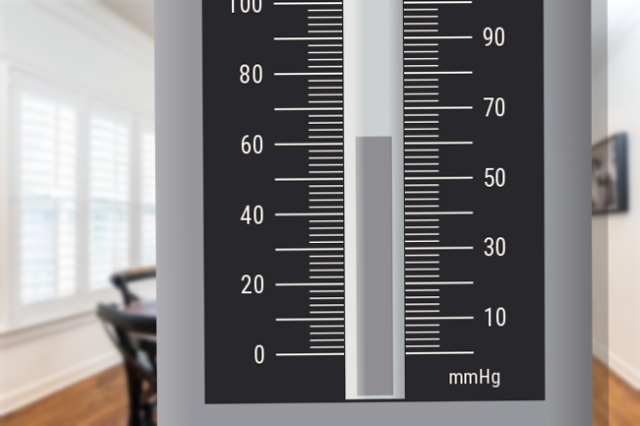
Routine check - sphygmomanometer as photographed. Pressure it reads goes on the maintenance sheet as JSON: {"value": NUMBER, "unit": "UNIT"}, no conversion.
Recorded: {"value": 62, "unit": "mmHg"}
